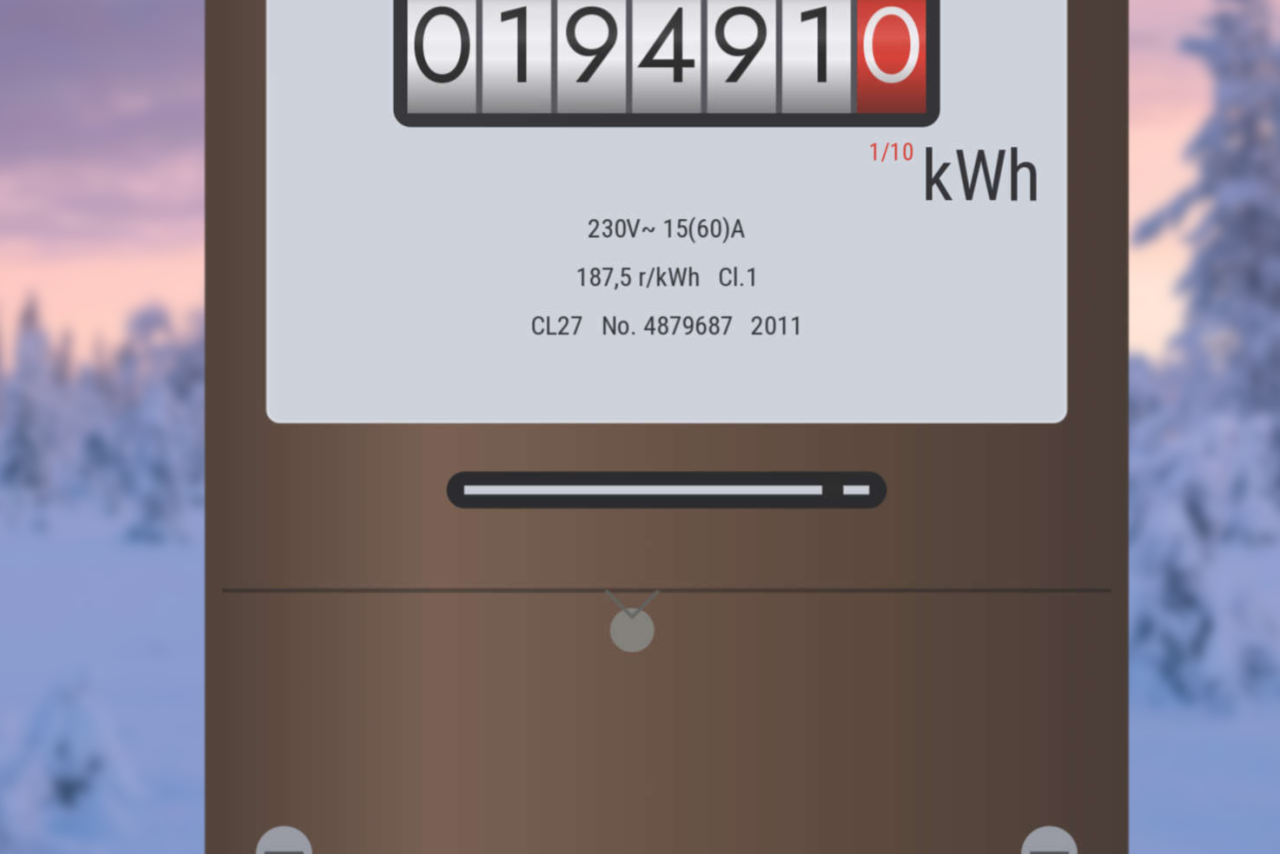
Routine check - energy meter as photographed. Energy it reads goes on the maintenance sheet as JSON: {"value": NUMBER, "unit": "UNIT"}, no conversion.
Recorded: {"value": 19491.0, "unit": "kWh"}
